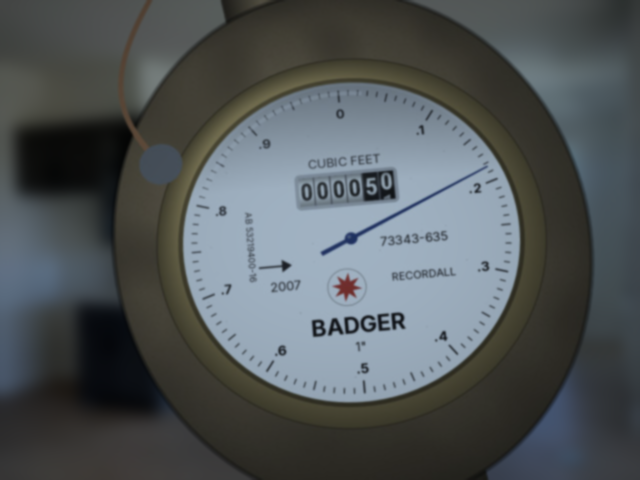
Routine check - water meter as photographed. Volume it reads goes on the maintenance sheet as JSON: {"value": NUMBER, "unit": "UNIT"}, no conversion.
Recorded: {"value": 50.18, "unit": "ft³"}
